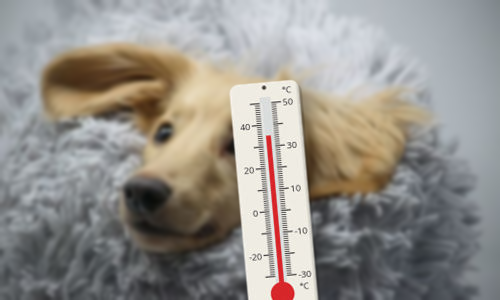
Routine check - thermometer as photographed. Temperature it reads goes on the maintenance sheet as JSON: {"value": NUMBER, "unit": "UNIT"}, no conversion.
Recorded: {"value": 35, "unit": "°C"}
